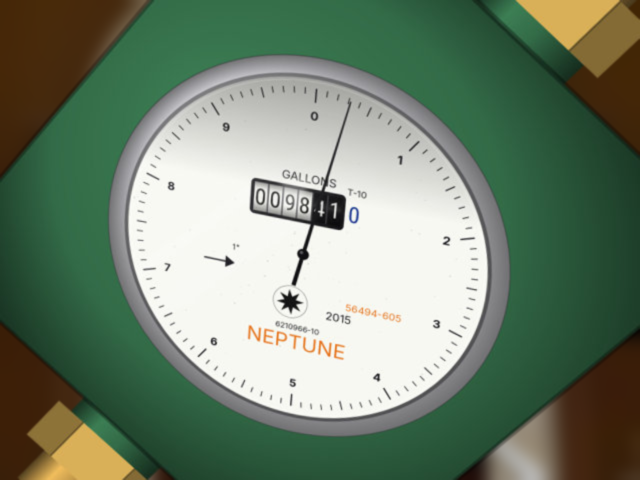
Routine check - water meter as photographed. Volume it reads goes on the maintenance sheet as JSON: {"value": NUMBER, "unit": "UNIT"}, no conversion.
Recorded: {"value": 98410.3, "unit": "gal"}
